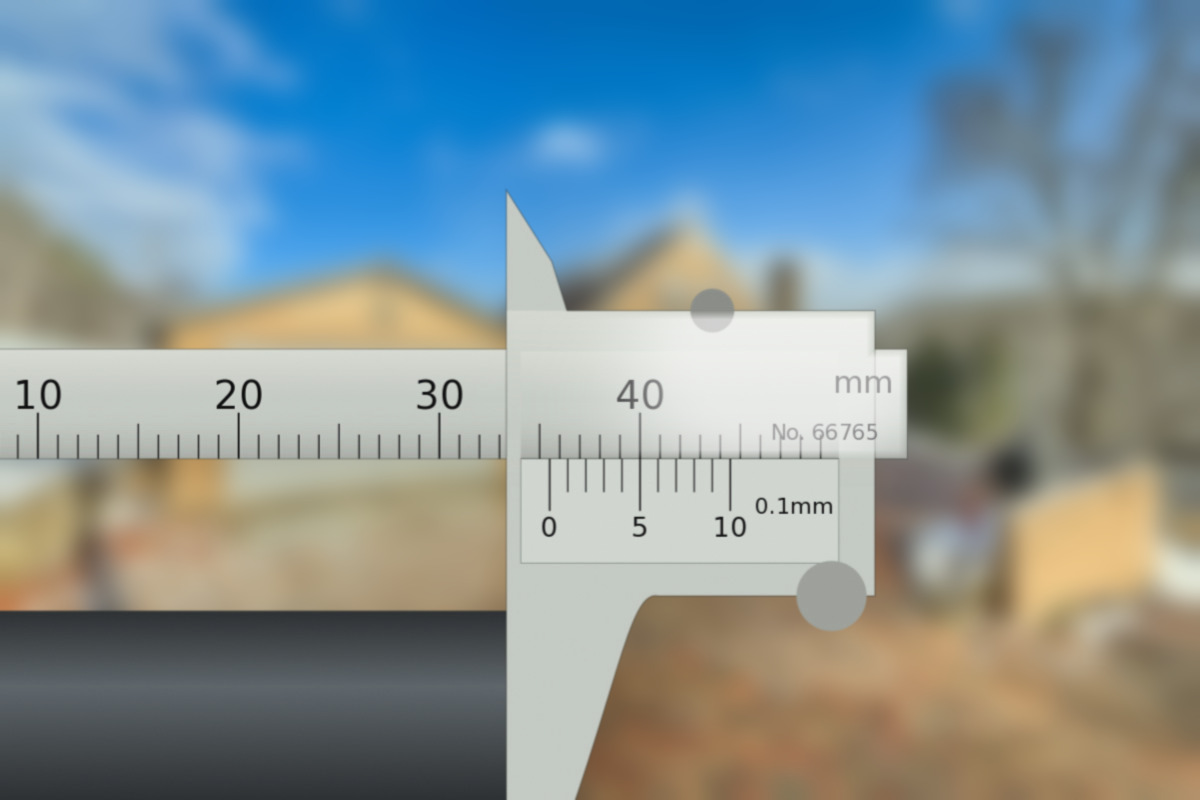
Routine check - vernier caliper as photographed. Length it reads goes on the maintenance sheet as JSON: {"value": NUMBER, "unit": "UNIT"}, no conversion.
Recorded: {"value": 35.5, "unit": "mm"}
